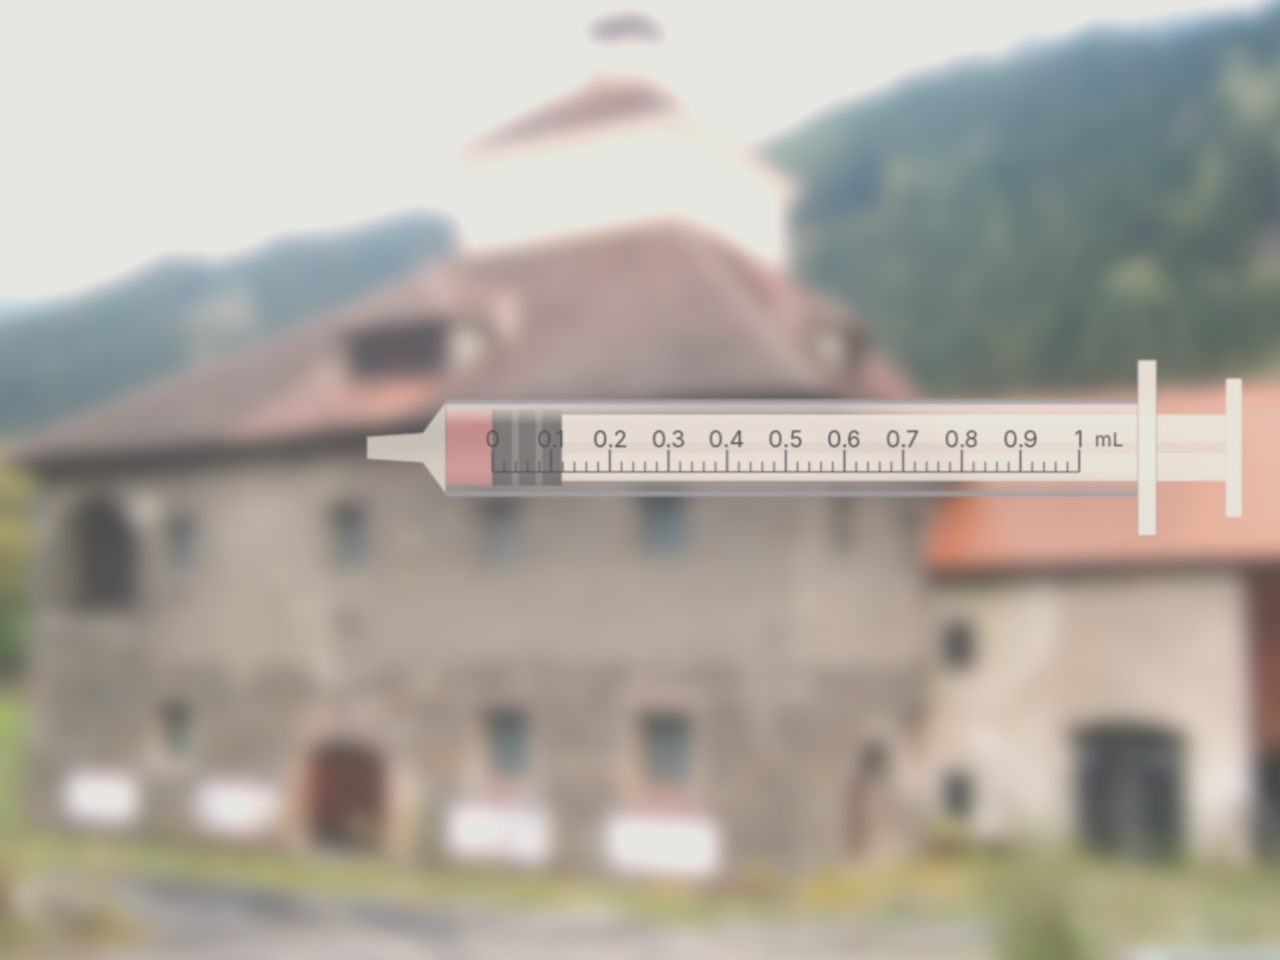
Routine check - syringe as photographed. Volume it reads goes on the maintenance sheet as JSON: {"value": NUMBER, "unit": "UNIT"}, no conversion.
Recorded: {"value": 0, "unit": "mL"}
